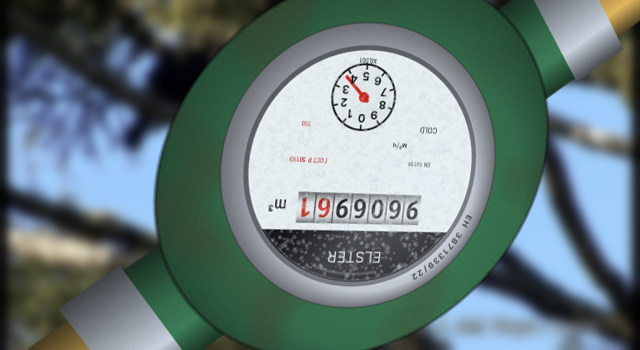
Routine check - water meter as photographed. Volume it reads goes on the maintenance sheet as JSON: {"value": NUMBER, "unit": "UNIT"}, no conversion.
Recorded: {"value": 96069.613, "unit": "m³"}
